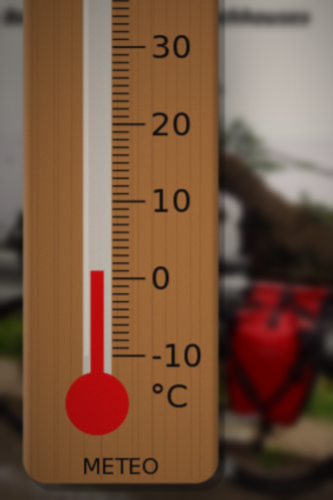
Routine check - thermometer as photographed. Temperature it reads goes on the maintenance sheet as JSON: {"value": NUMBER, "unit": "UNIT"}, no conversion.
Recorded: {"value": 1, "unit": "°C"}
